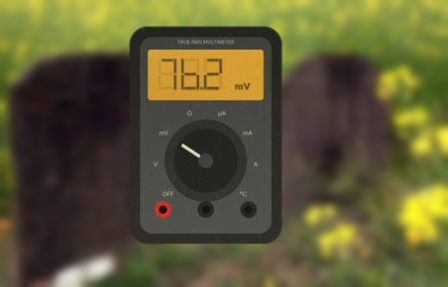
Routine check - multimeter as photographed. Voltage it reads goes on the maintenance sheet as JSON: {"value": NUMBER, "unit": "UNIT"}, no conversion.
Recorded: {"value": 76.2, "unit": "mV"}
